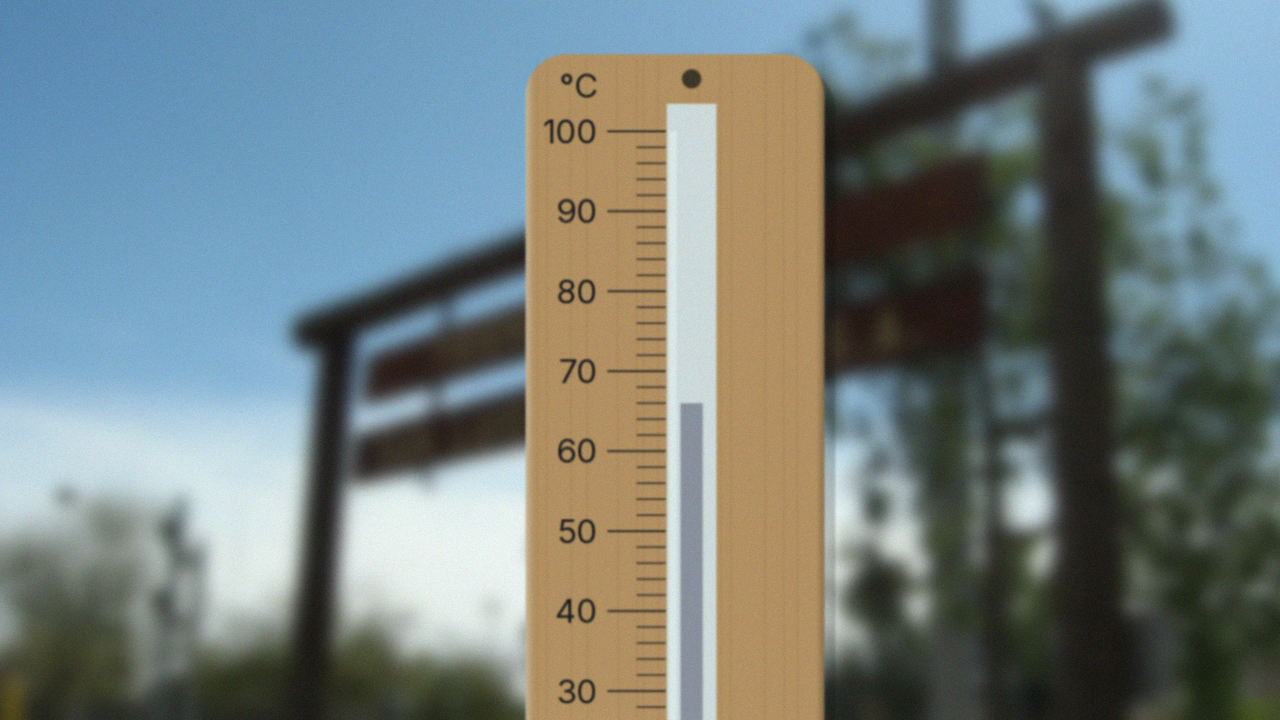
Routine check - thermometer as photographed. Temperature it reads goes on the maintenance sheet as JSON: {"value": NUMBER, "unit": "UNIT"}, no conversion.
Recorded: {"value": 66, "unit": "°C"}
